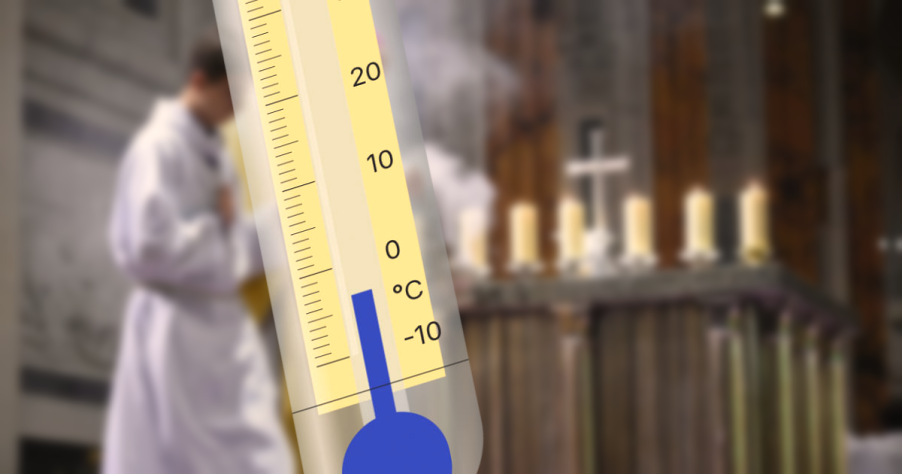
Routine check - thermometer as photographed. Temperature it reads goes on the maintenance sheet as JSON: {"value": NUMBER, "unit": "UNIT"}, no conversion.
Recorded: {"value": -3.5, "unit": "°C"}
